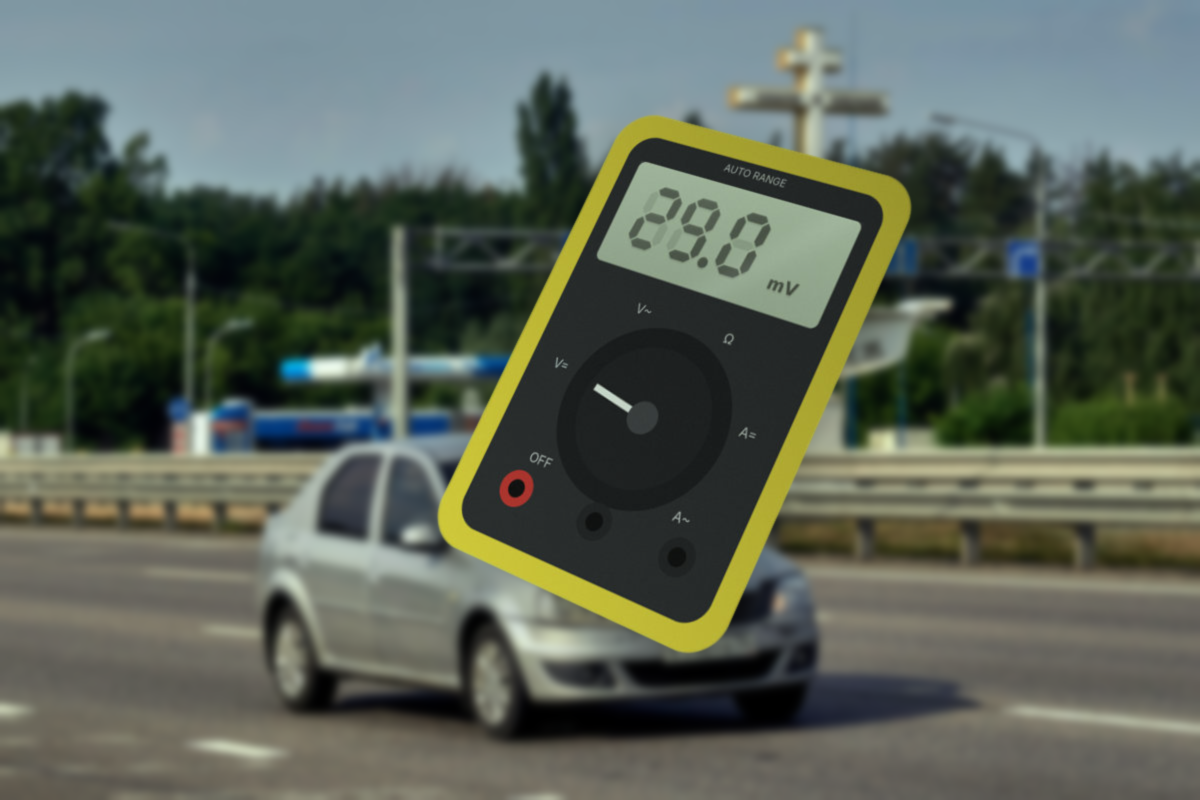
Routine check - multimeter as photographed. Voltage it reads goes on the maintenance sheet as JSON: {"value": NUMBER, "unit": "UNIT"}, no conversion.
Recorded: {"value": 29.0, "unit": "mV"}
